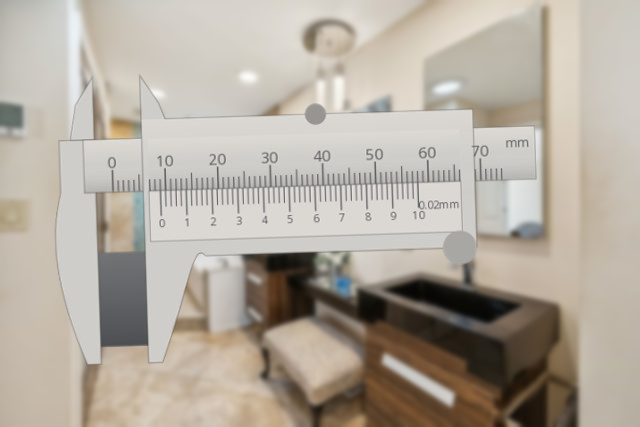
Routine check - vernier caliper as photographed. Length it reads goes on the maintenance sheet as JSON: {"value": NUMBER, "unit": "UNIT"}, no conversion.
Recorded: {"value": 9.0, "unit": "mm"}
